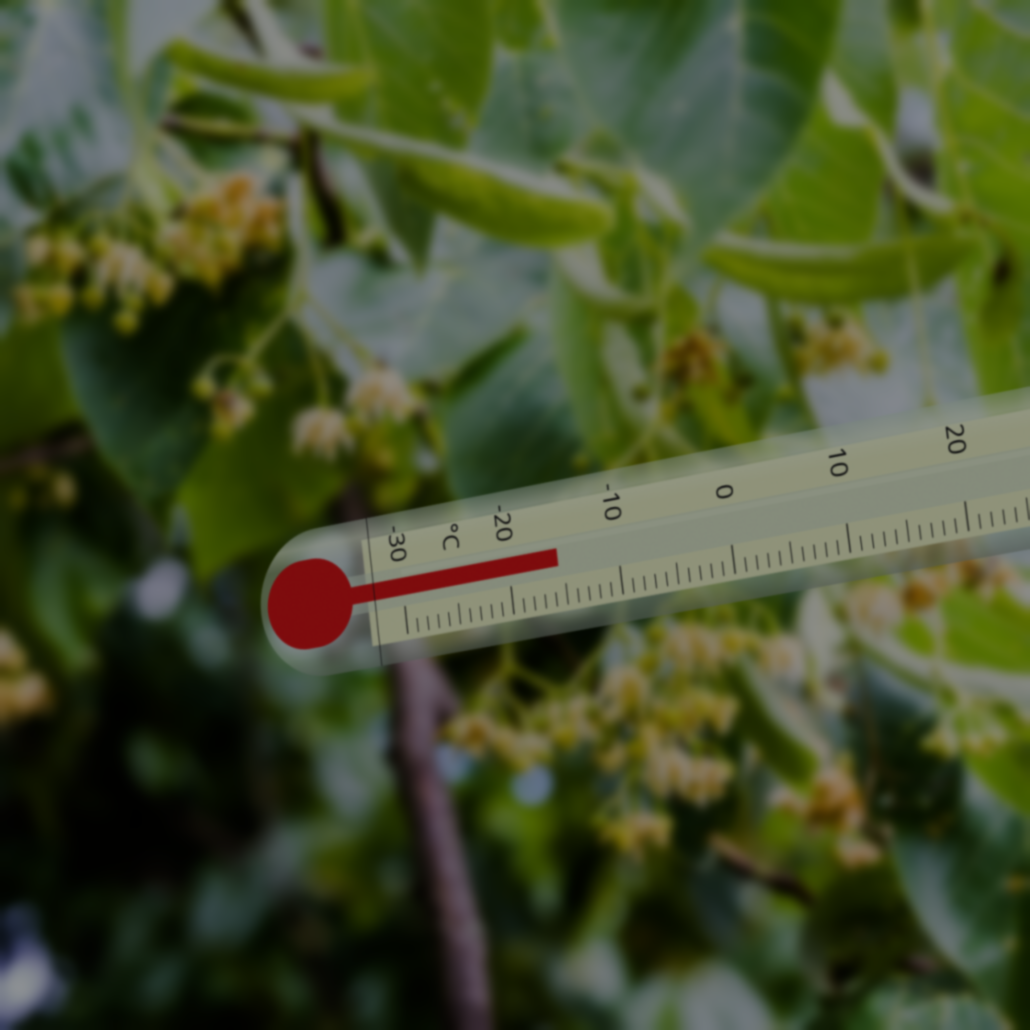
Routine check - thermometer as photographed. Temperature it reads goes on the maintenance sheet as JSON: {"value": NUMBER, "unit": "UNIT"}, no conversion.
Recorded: {"value": -15.5, "unit": "°C"}
